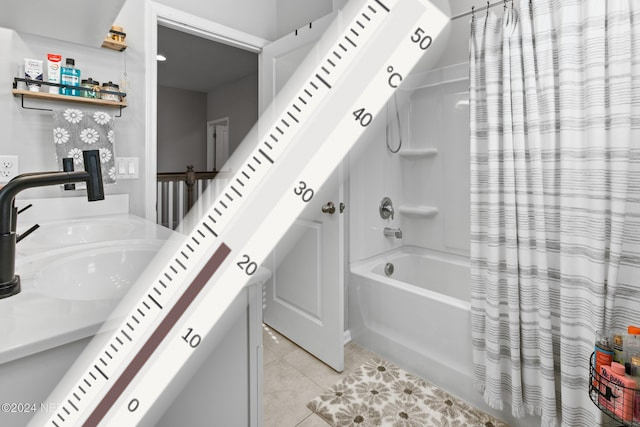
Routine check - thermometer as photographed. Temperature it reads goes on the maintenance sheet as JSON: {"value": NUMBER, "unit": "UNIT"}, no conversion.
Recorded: {"value": 20, "unit": "°C"}
